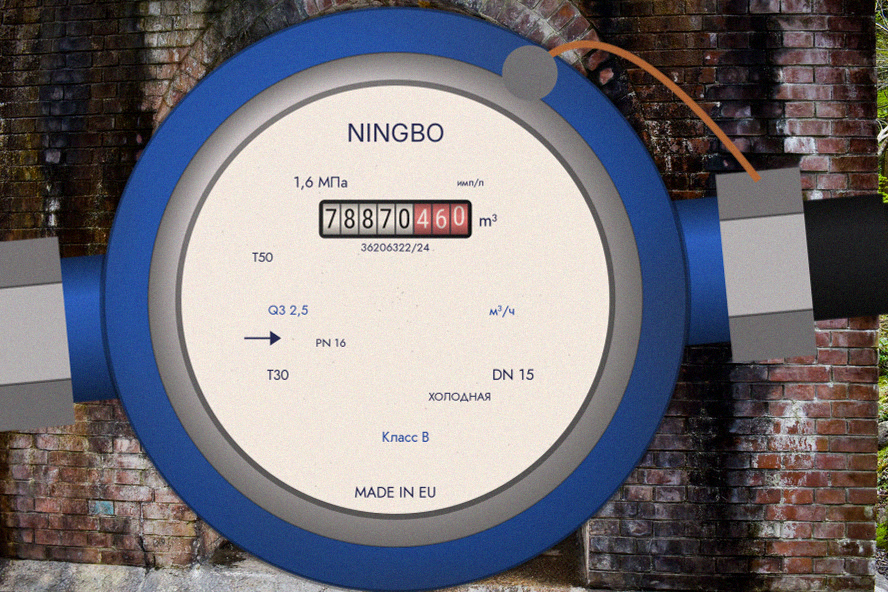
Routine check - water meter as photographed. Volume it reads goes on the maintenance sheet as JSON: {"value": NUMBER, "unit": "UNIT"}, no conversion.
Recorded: {"value": 78870.460, "unit": "m³"}
